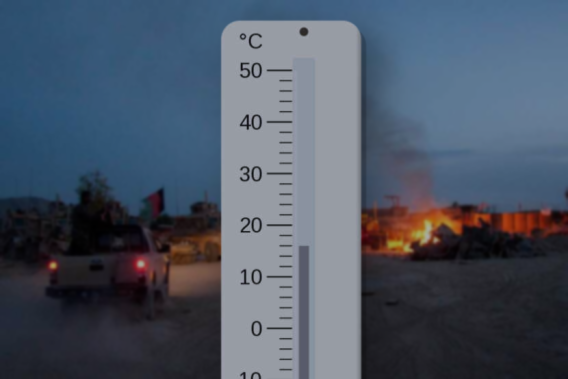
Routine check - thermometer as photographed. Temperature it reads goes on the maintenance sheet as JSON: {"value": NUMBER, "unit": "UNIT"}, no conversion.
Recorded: {"value": 16, "unit": "°C"}
